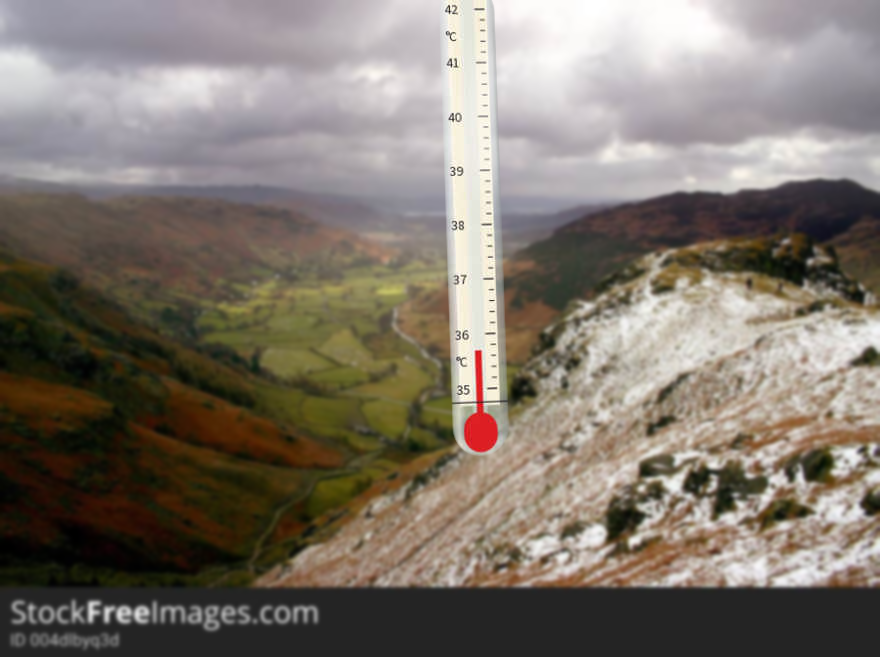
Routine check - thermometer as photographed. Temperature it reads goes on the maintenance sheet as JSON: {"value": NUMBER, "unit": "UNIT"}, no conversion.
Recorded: {"value": 35.7, "unit": "°C"}
